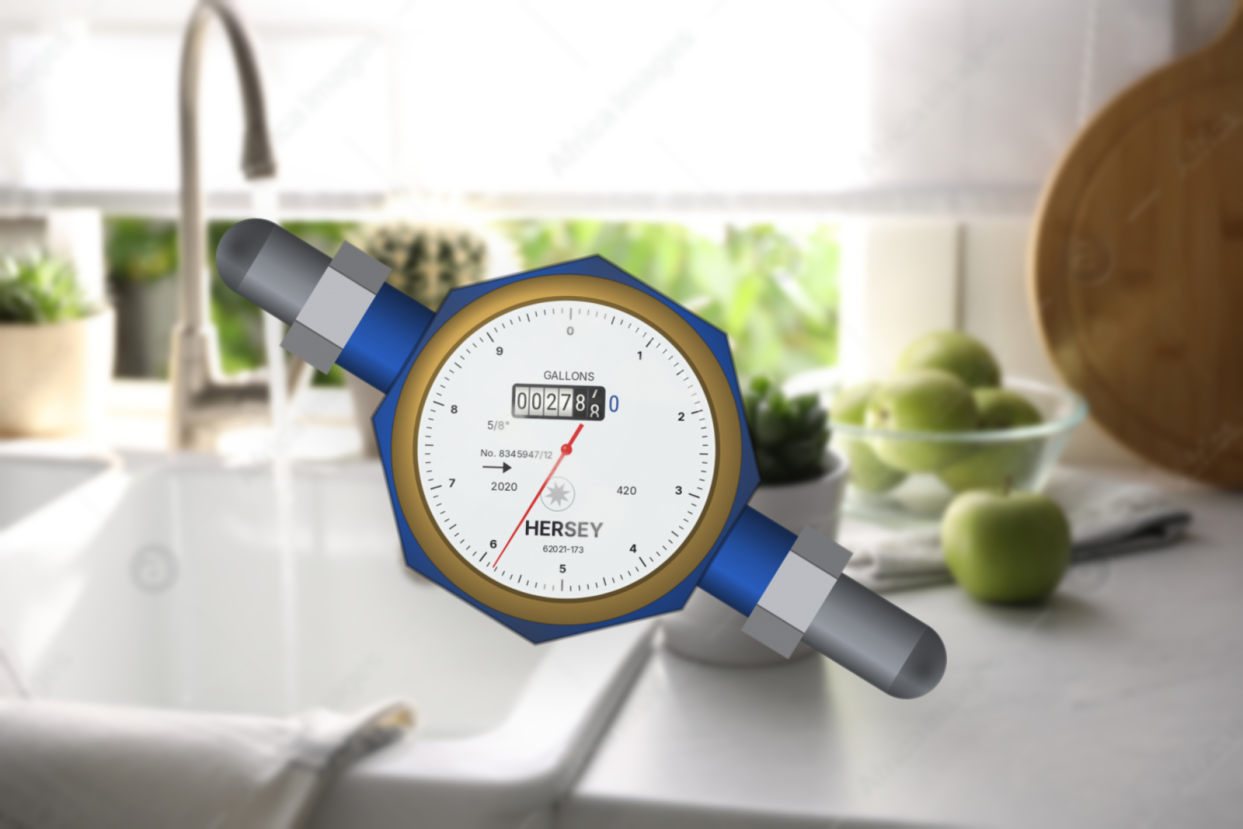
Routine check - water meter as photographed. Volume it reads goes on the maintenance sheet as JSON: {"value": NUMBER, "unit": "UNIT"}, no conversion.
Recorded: {"value": 27875.8, "unit": "gal"}
